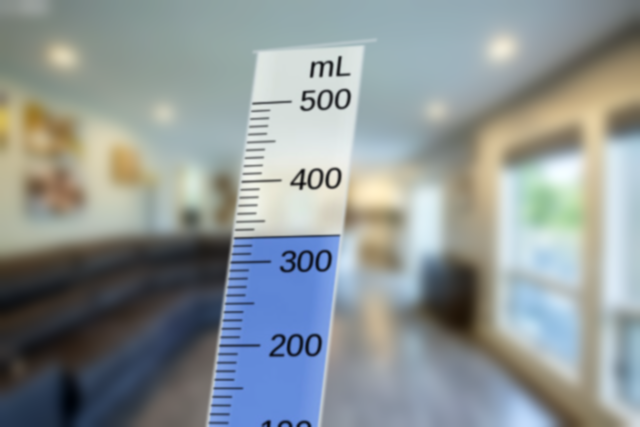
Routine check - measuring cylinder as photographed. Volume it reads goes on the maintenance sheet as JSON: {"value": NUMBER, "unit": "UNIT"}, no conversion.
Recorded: {"value": 330, "unit": "mL"}
